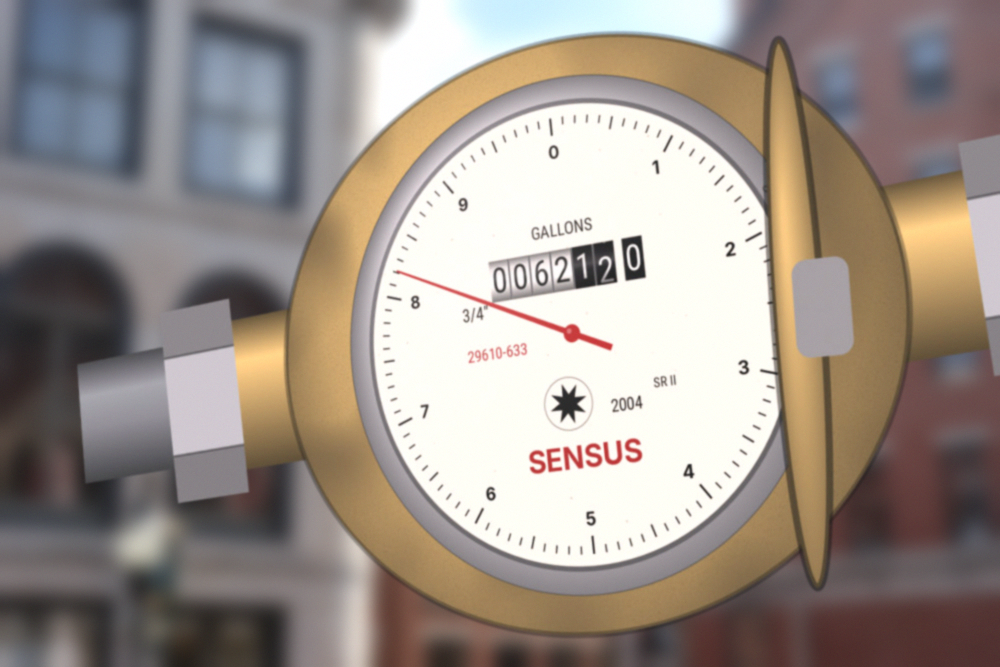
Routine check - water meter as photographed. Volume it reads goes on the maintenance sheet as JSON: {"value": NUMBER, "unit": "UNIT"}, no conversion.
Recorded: {"value": 62118.2, "unit": "gal"}
